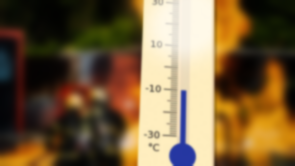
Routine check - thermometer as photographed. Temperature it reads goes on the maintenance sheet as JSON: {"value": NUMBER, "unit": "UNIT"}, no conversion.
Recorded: {"value": -10, "unit": "°C"}
